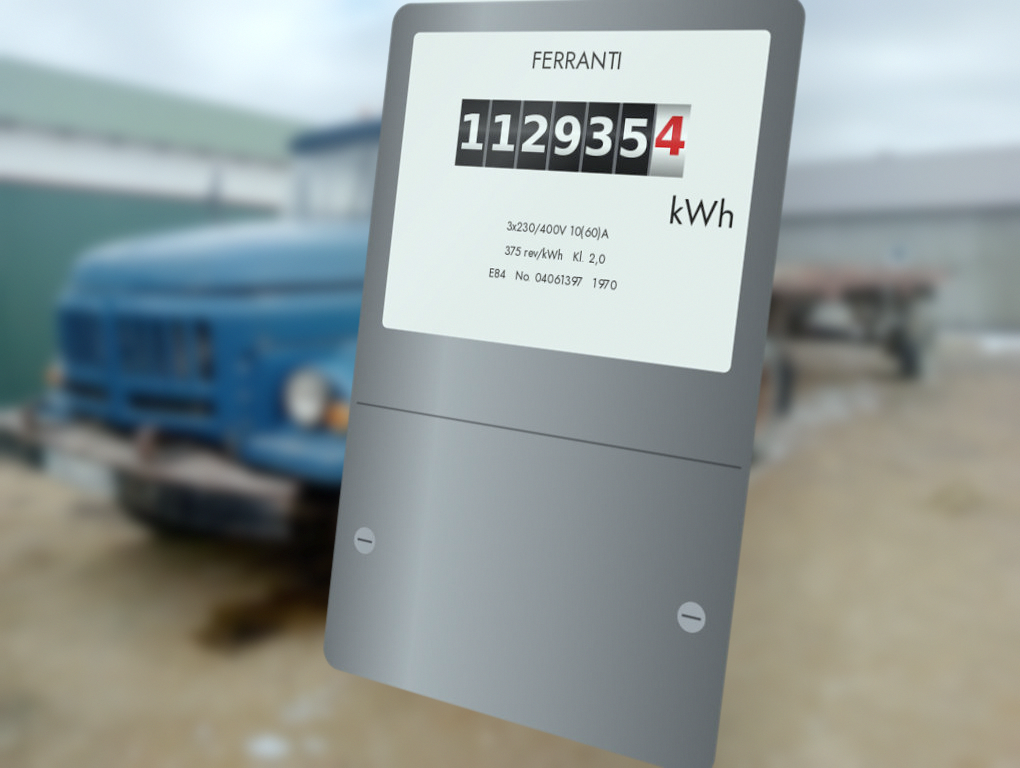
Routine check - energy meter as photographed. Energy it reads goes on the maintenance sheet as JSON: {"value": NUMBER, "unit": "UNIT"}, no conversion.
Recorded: {"value": 112935.4, "unit": "kWh"}
